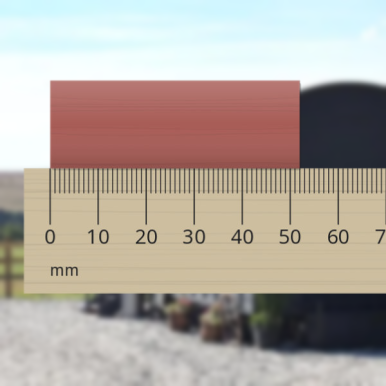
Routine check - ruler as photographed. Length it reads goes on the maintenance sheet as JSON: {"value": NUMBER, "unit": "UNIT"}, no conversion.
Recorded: {"value": 52, "unit": "mm"}
